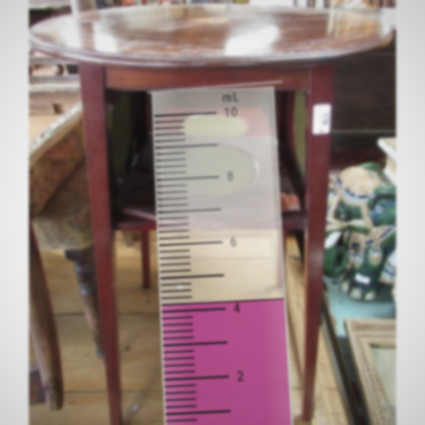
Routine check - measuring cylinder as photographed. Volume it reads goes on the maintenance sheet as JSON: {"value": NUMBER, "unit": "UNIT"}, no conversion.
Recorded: {"value": 4.2, "unit": "mL"}
